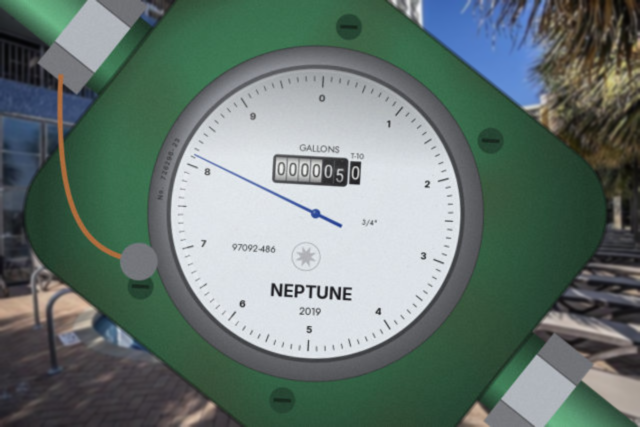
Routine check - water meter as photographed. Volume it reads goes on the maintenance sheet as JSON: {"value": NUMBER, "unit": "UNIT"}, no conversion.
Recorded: {"value": 48.1, "unit": "gal"}
